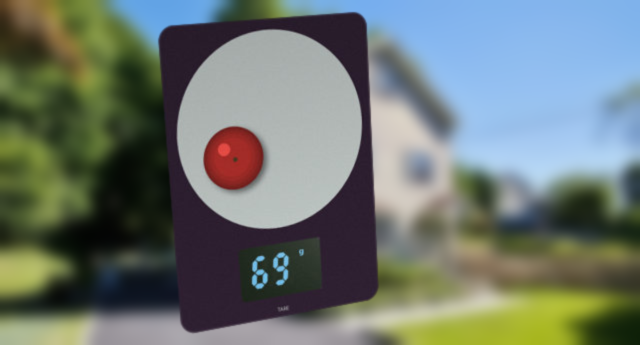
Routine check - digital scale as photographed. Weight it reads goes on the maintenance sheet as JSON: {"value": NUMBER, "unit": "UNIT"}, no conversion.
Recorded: {"value": 69, "unit": "g"}
